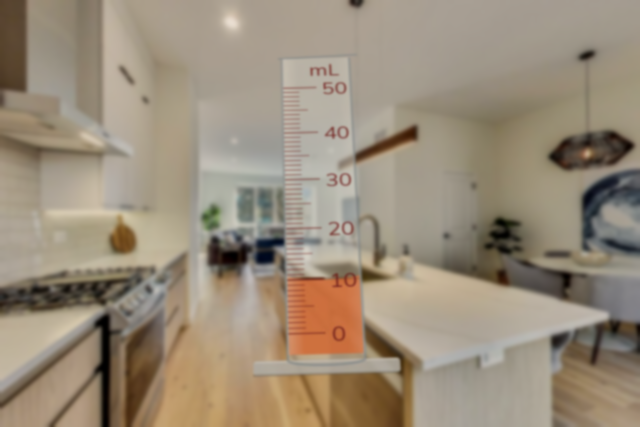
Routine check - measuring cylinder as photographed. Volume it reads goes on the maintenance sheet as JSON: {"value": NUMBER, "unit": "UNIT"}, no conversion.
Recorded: {"value": 10, "unit": "mL"}
